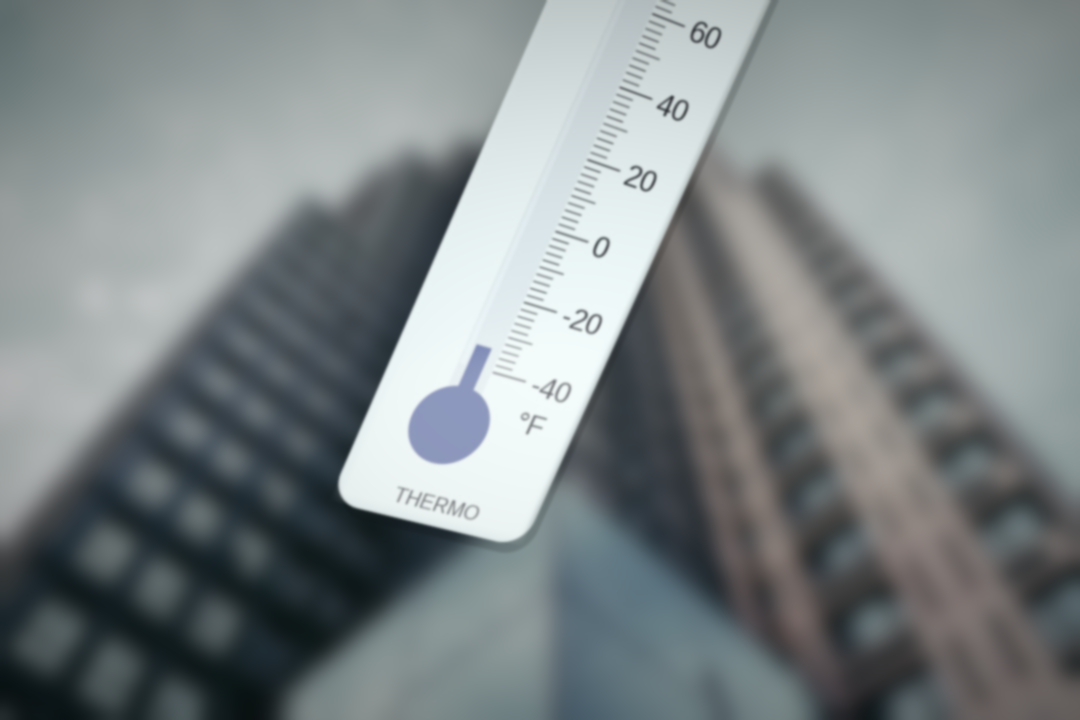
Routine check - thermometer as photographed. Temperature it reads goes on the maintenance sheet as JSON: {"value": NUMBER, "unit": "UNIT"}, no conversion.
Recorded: {"value": -34, "unit": "°F"}
